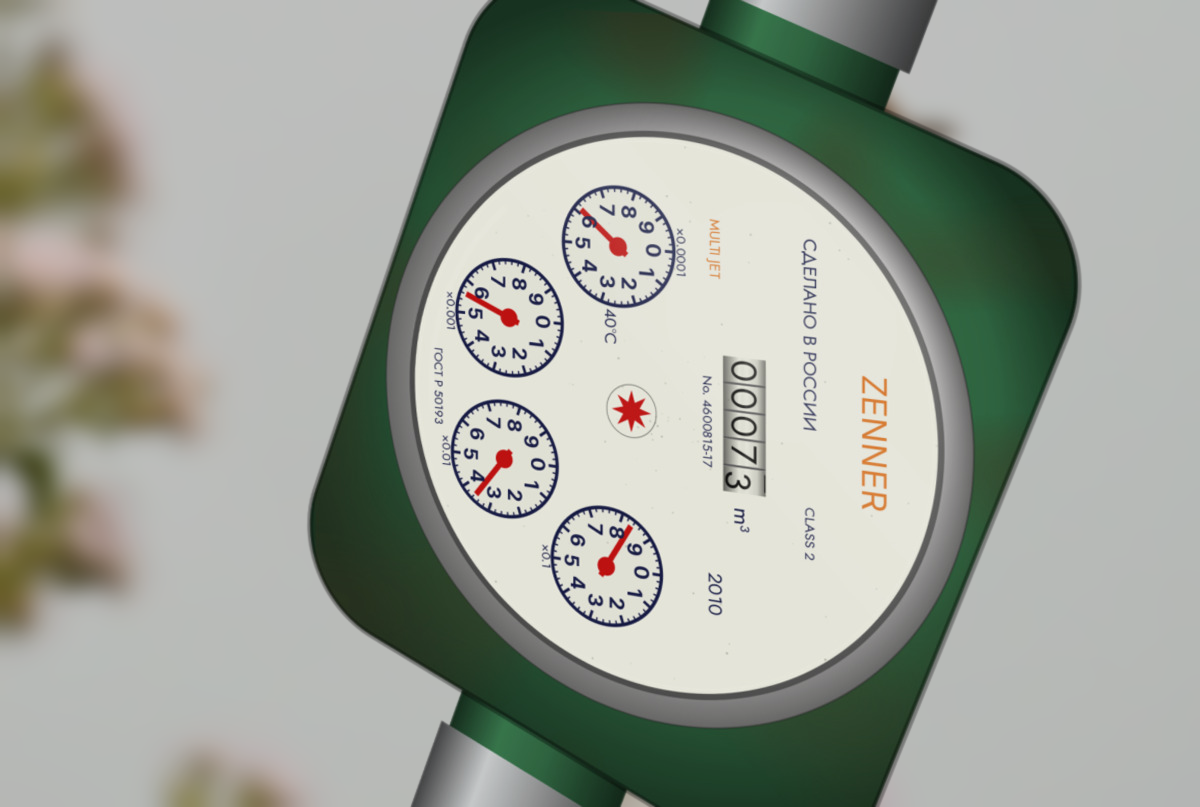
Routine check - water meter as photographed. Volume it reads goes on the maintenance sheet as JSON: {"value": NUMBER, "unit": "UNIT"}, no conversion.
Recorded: {"value": 72.8356, "unit": "m³"}
